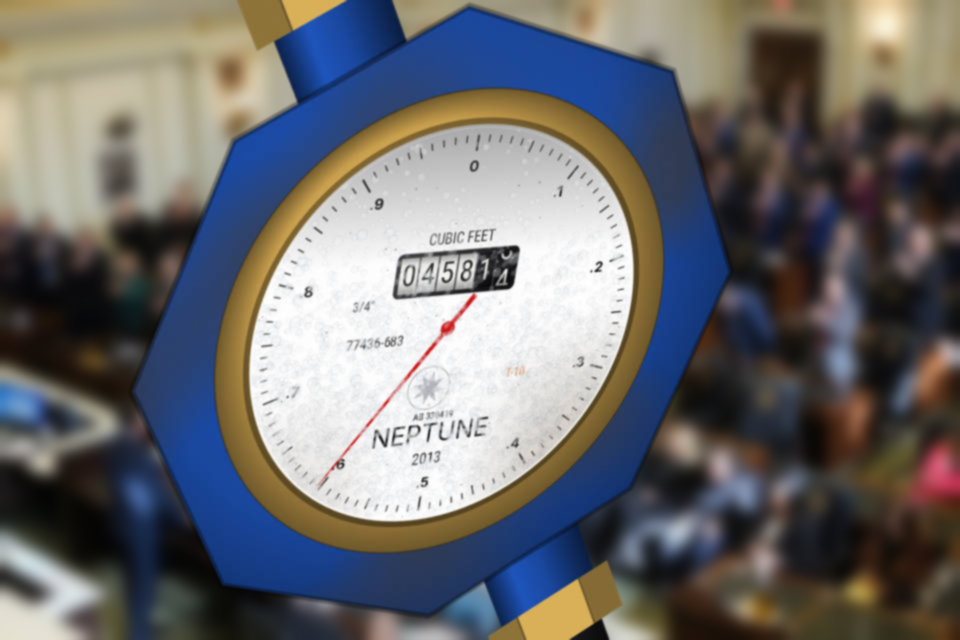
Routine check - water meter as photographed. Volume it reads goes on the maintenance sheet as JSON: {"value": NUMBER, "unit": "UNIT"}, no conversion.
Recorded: {"value": 45813.60, "unit": "ft³"}
